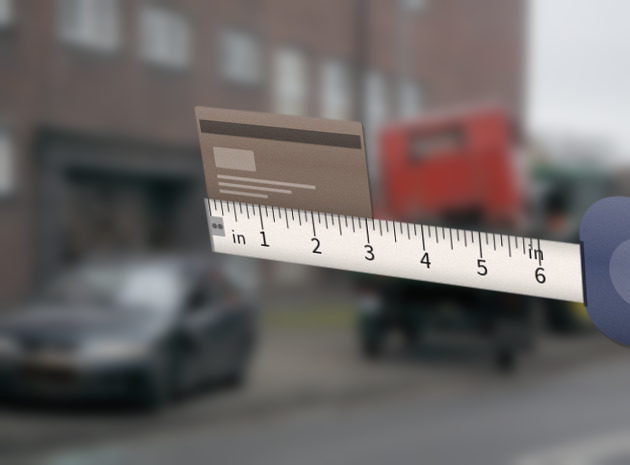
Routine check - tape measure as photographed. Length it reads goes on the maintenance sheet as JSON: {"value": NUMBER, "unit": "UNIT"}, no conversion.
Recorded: {"value": 3.125, "unit": "in"}
